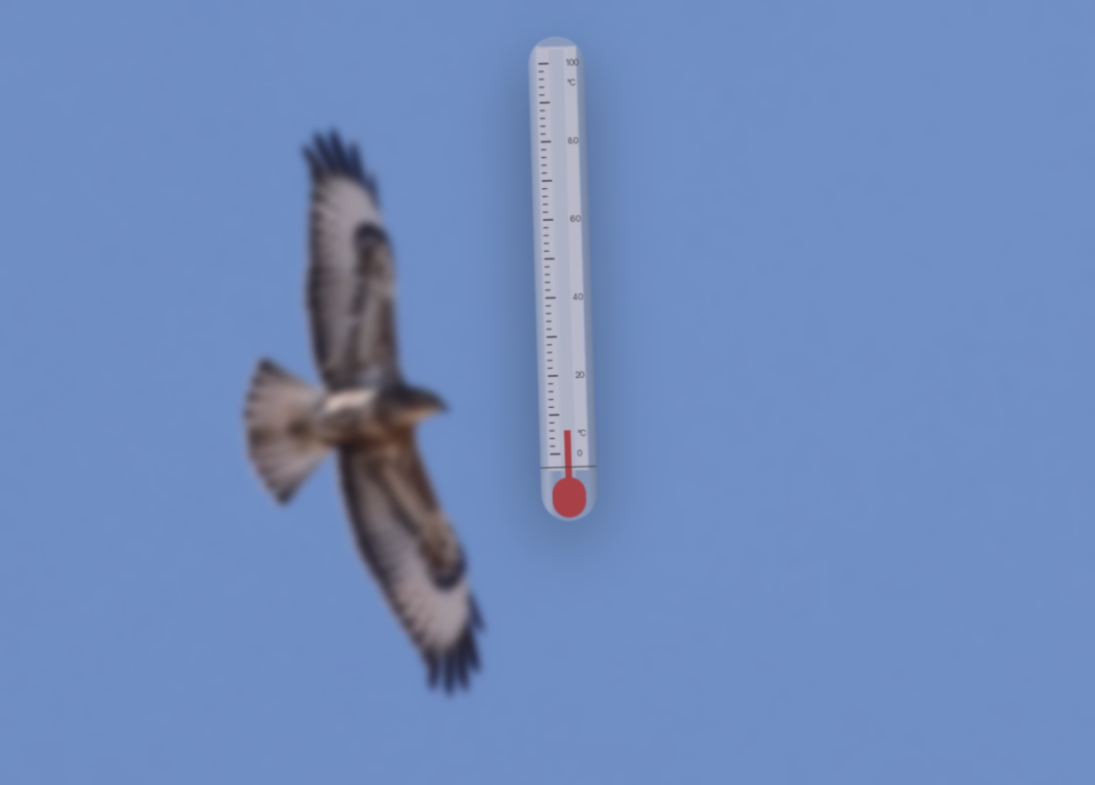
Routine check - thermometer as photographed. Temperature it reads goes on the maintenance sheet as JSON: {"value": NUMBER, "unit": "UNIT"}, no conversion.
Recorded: {"value": 6, "unit": "°C"}
